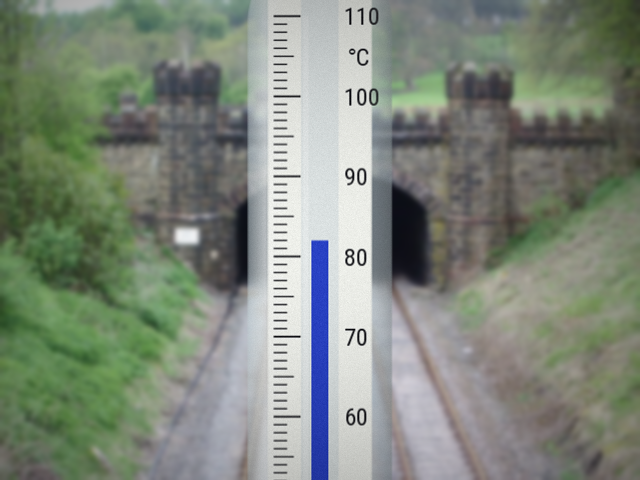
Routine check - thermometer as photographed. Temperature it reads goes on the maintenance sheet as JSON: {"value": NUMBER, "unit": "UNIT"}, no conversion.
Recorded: {"value": 82, "unit": "°C"}
